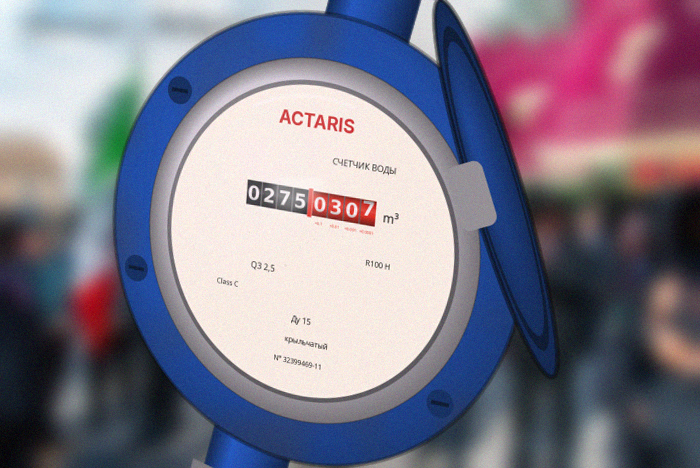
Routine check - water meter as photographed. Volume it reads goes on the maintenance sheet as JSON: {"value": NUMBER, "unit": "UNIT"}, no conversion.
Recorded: {"value": 275.0307, "unit": "m³"}
